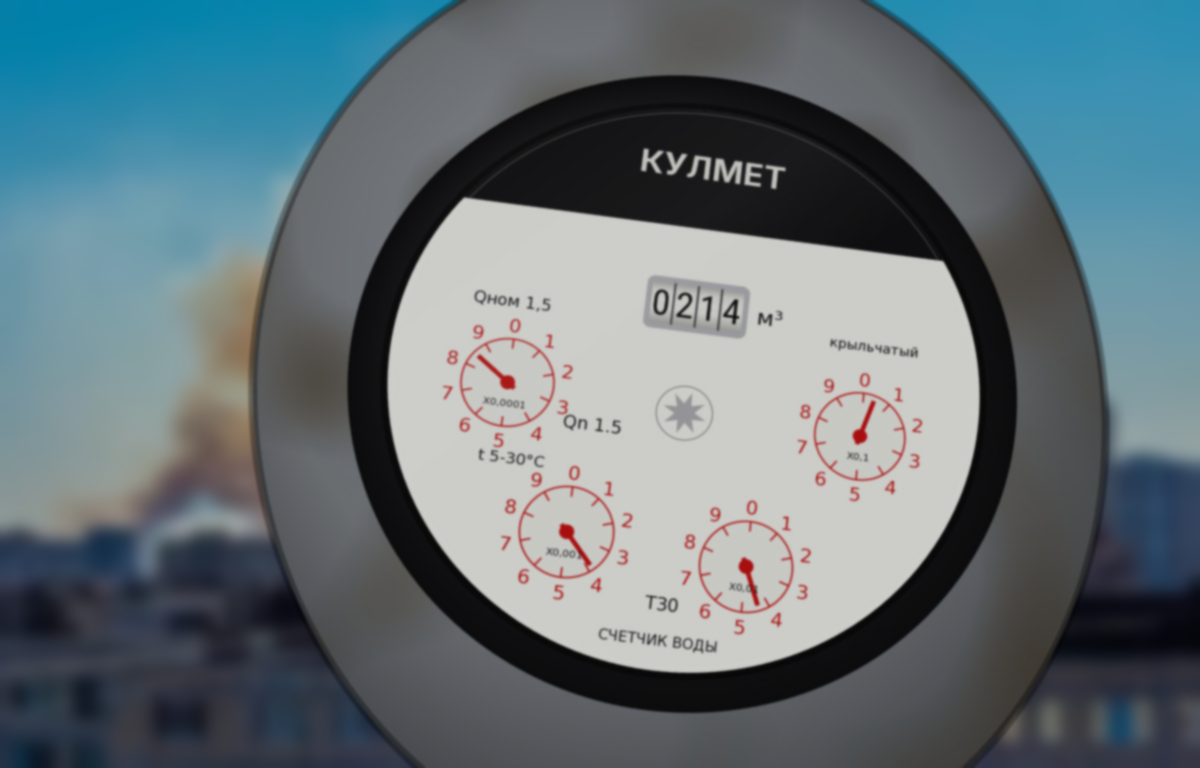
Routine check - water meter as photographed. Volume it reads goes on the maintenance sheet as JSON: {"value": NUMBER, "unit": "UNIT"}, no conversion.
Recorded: {"value": 214.0438, "unit": "m³"}
